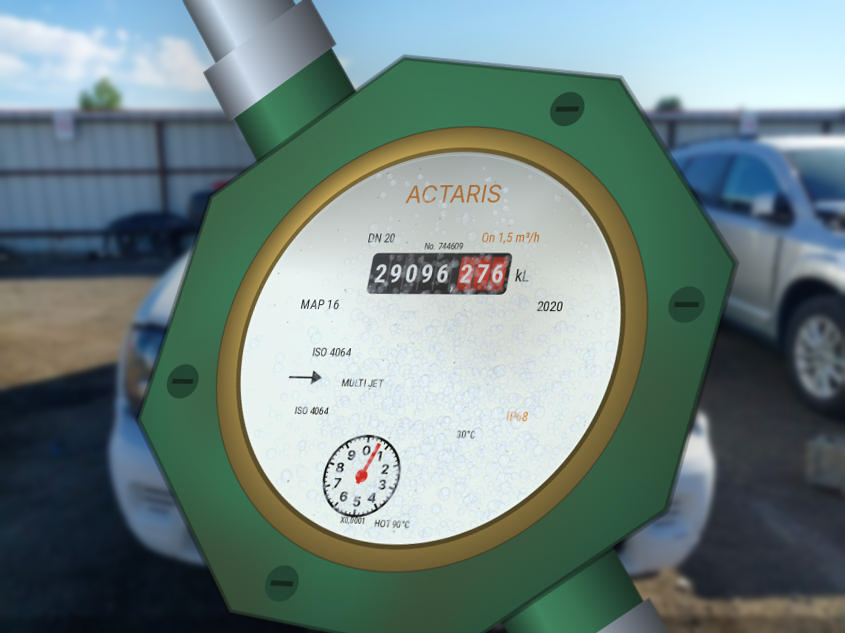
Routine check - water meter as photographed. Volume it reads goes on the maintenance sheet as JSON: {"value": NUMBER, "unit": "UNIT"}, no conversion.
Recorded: {"value": 29096.2760, "unit": "kL"}
